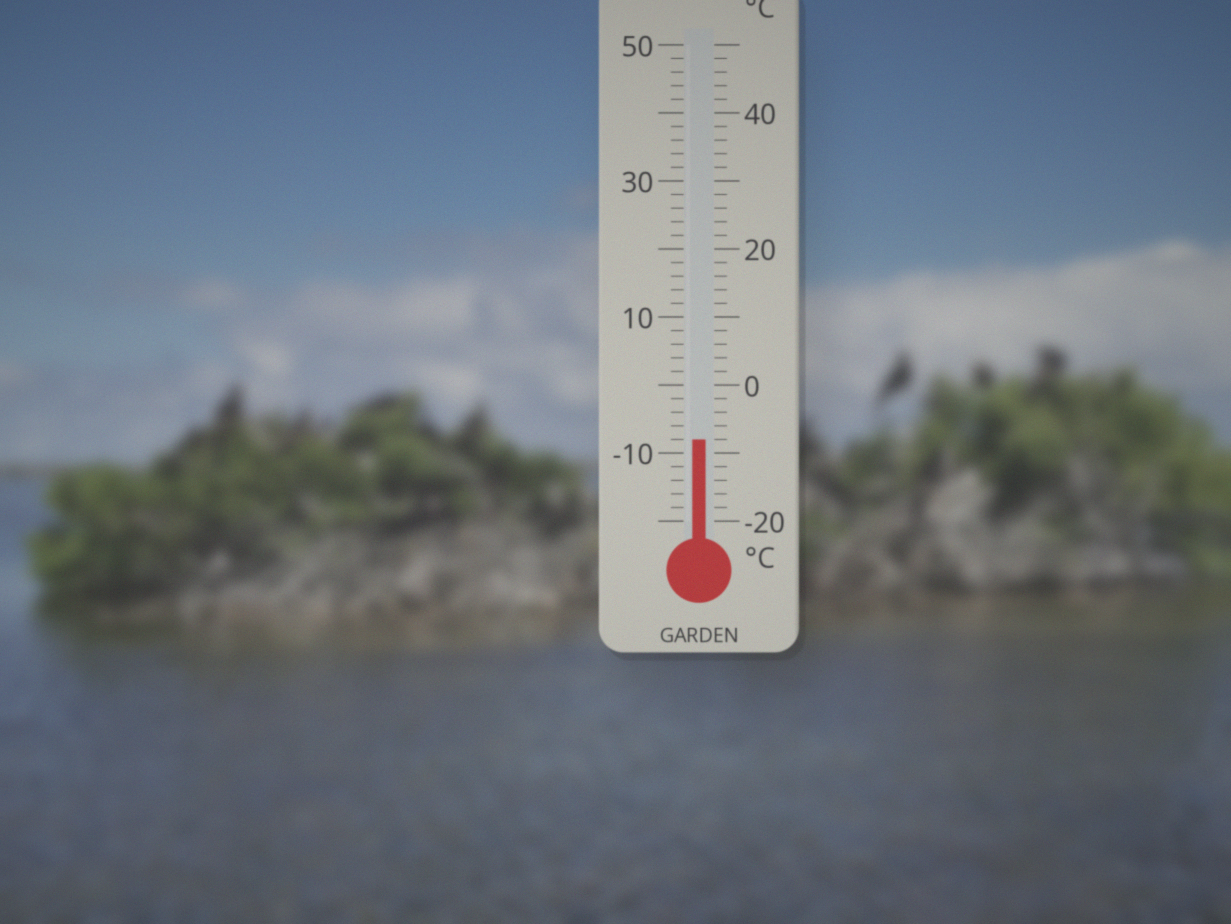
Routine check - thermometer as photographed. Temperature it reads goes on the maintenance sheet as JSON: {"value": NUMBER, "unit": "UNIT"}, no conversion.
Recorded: {"value": -8, "unit": "°C"}
